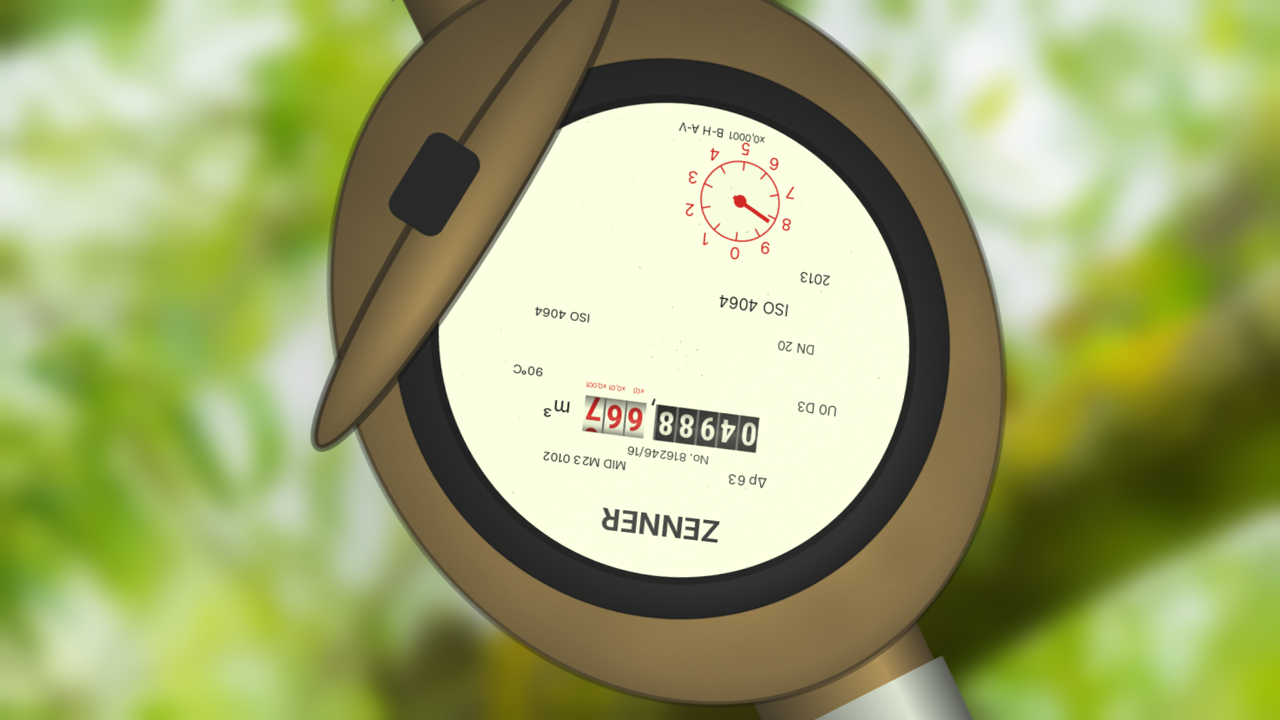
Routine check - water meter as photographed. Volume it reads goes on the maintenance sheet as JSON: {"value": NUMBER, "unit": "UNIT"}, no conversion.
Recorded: {"value": 4988.6668, "unit": "m³"}
